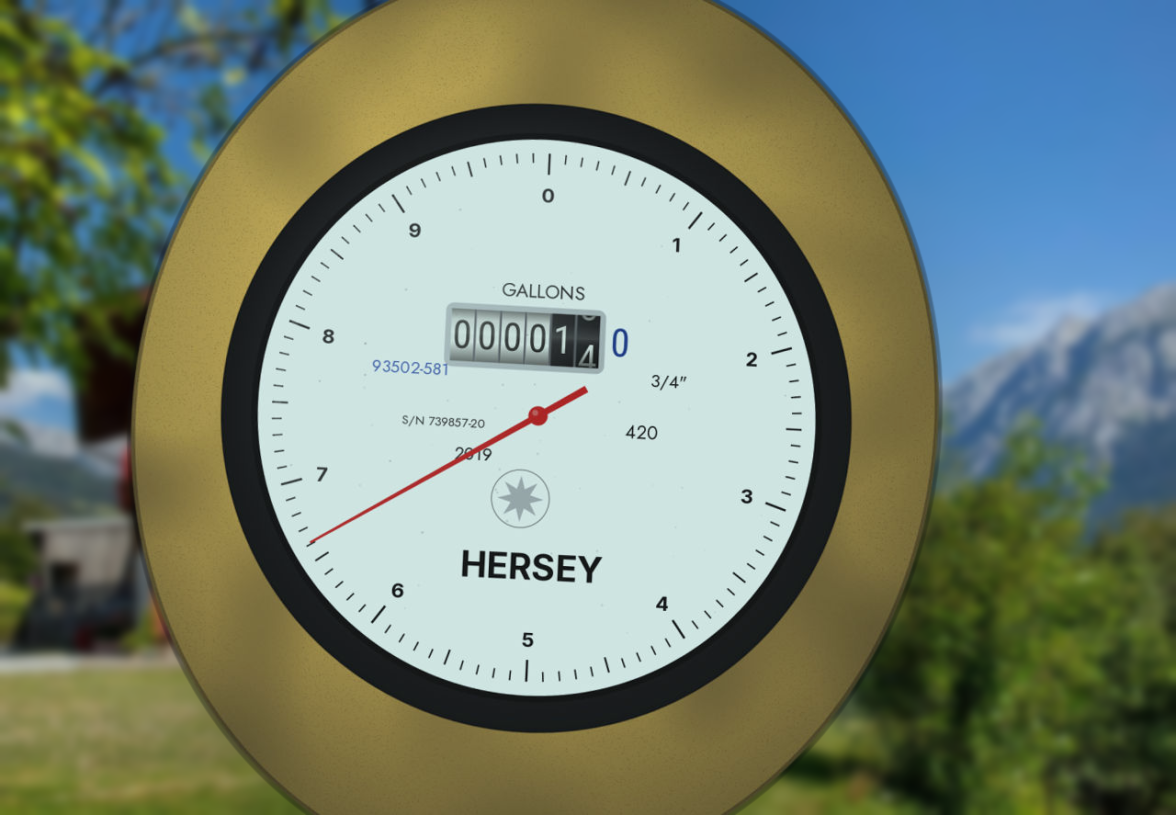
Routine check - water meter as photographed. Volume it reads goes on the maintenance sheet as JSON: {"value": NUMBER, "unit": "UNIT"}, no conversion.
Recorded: {"value": 136.6, "unit": "gal"}
